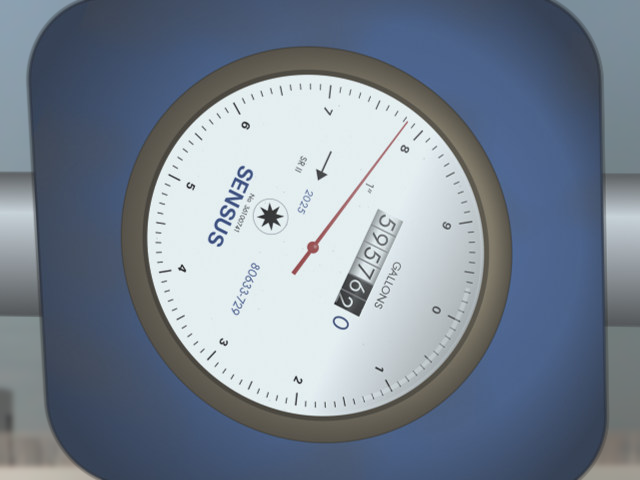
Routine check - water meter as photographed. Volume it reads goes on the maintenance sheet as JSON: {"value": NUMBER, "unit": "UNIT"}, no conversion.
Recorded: {"value": 5957617.8, "unit": "gal"}
